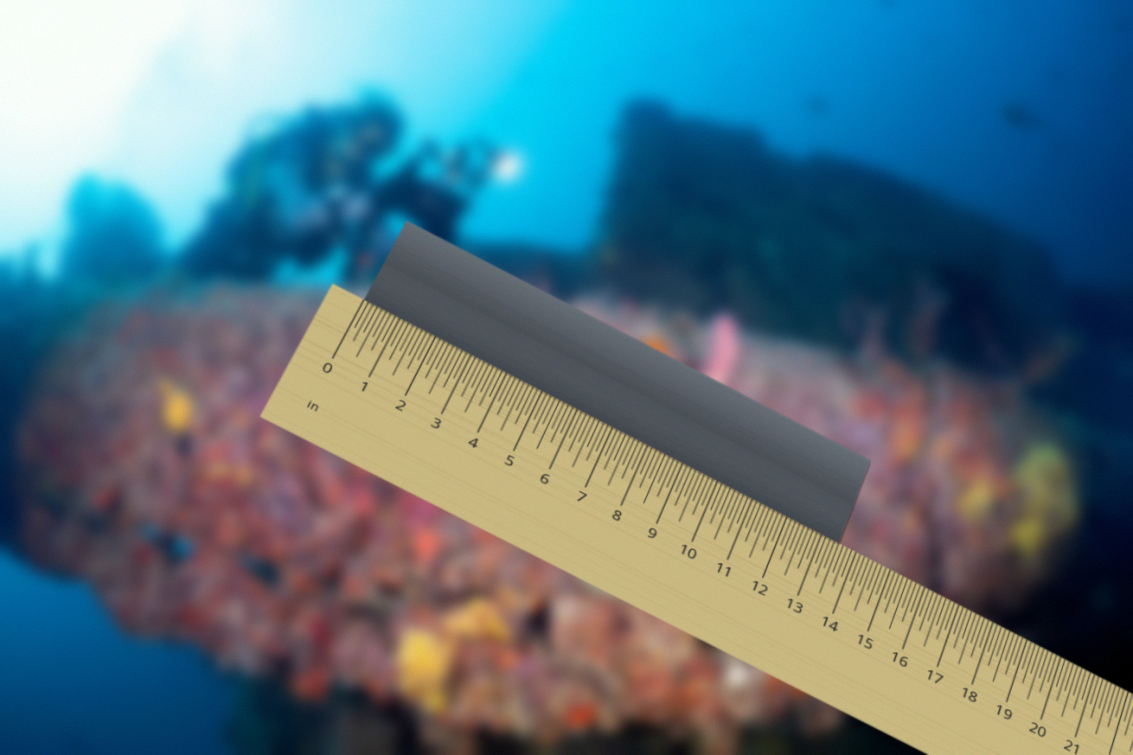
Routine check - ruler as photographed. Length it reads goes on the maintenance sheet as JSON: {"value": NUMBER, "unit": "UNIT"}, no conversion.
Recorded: {"value": 13.5, "unit": "in"}
